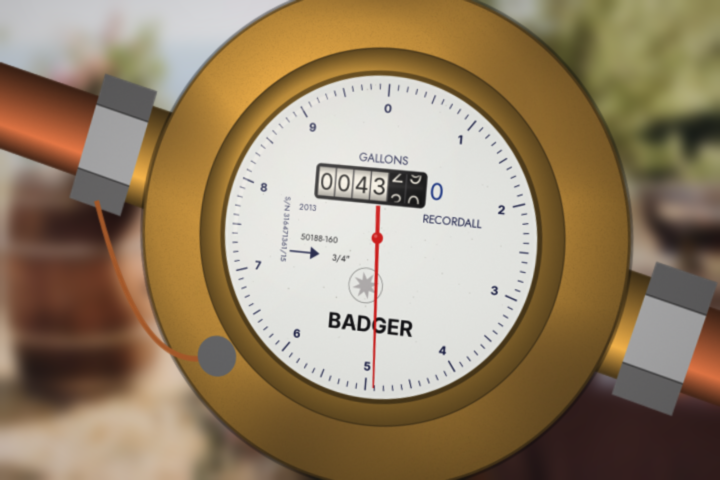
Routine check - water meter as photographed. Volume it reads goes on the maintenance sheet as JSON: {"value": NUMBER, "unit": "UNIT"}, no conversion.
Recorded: {"value": 43294.9, "unit": "gal"}
